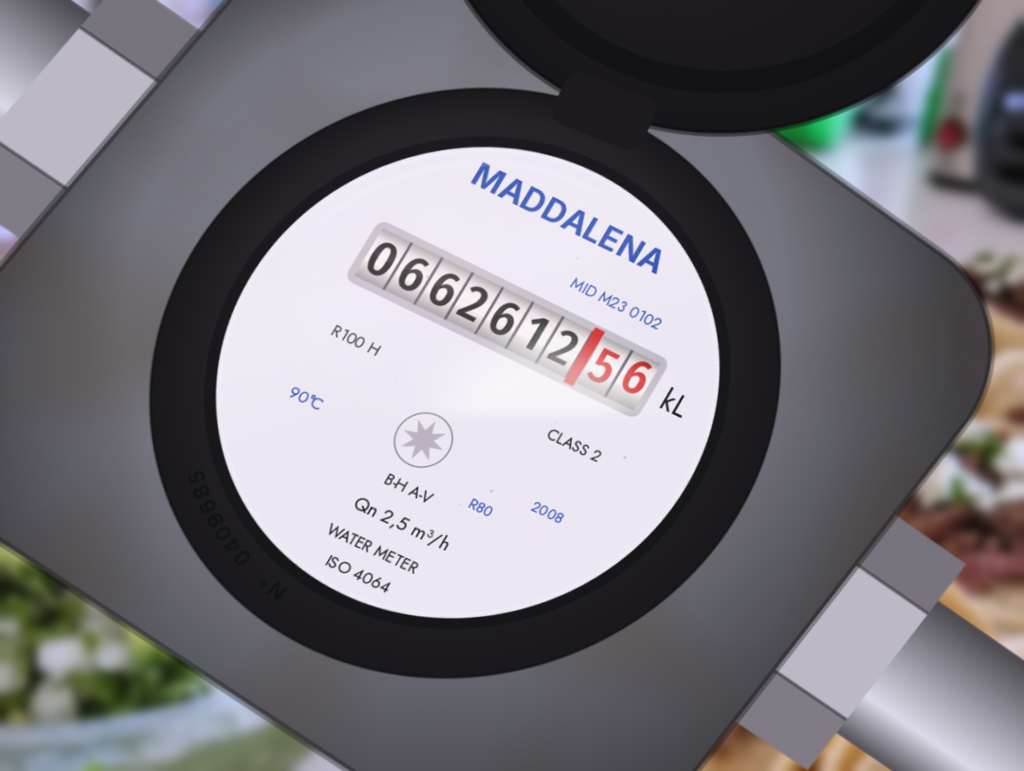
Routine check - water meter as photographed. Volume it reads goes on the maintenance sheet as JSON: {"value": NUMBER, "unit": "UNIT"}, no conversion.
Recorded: {"value": 662612.56, "unit": "kL"}
